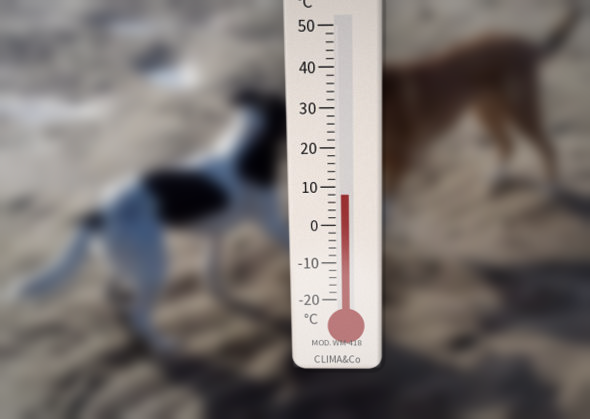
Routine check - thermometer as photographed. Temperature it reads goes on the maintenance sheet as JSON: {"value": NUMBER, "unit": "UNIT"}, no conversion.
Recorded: {"value": 8, "unit": "°C"}
